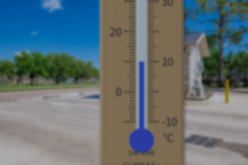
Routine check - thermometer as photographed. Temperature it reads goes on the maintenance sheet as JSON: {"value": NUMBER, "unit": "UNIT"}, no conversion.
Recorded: {"value": 10, "unit": "°C"}
